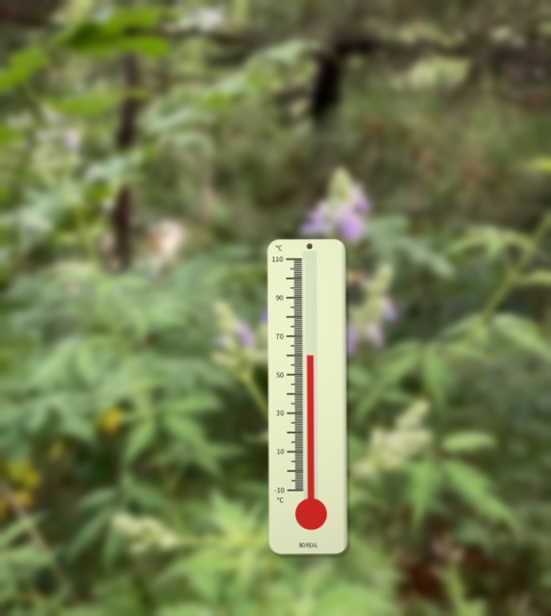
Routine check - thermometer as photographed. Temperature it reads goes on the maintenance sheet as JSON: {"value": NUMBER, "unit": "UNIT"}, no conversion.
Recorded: {"value": 60, "unit": "°C"}
